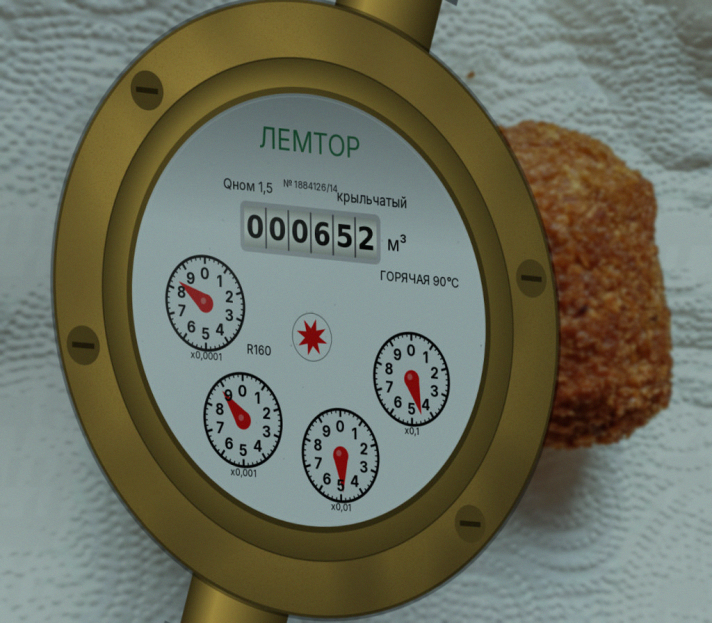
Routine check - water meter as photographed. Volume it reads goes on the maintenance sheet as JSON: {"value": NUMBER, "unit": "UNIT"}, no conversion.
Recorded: {"value": 652.4488, "unit": "m³"}
